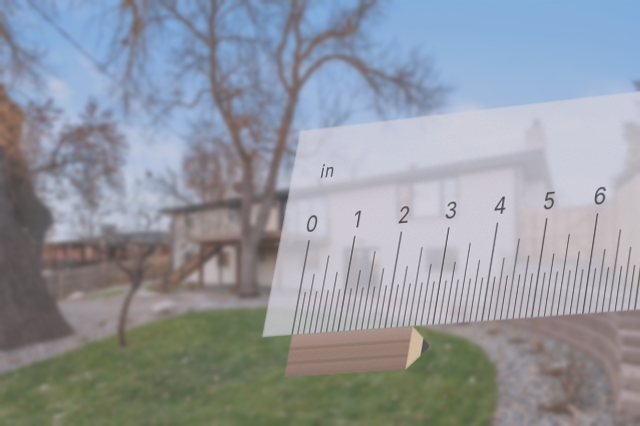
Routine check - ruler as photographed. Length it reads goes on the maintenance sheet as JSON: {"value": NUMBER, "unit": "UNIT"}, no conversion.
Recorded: {"value": 3, "unit": "in"}
